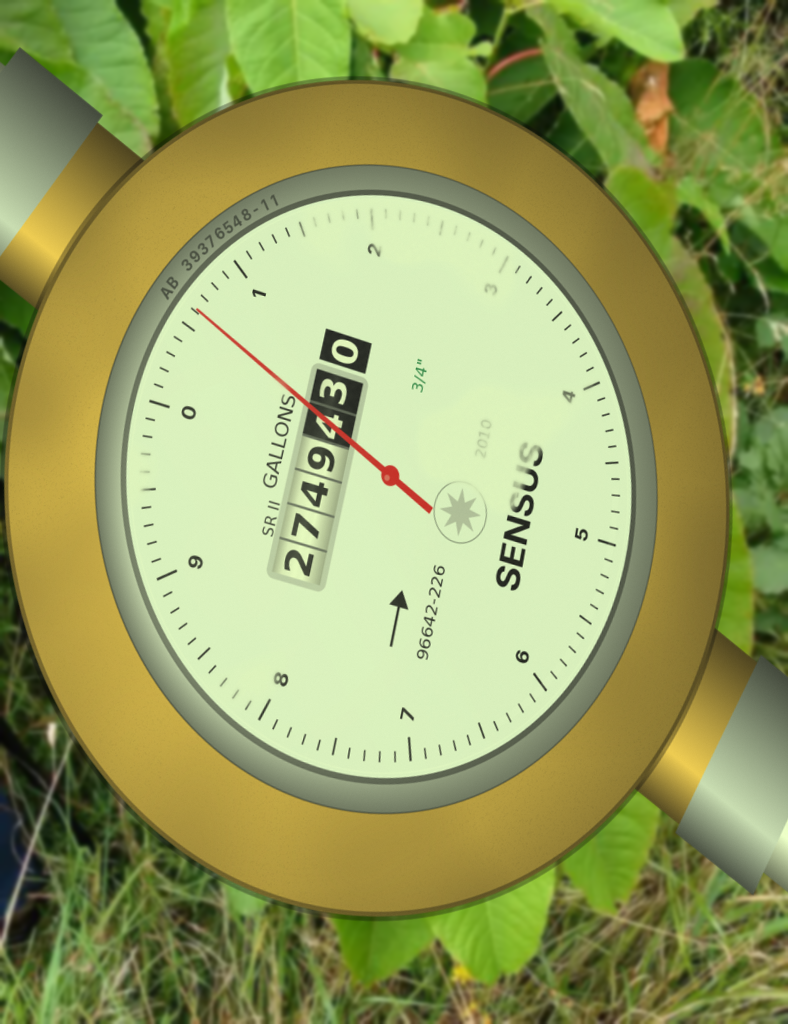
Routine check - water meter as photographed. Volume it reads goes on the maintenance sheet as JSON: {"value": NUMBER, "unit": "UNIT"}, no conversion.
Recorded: {"value": 2749430.6, "unit": "gal"}
